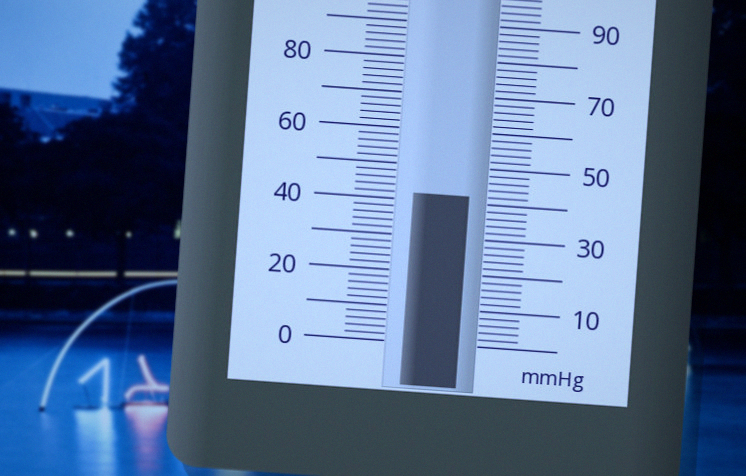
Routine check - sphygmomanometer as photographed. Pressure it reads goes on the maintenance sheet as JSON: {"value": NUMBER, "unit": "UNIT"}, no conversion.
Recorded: {"value": 42, "unit": "mmHg"}
